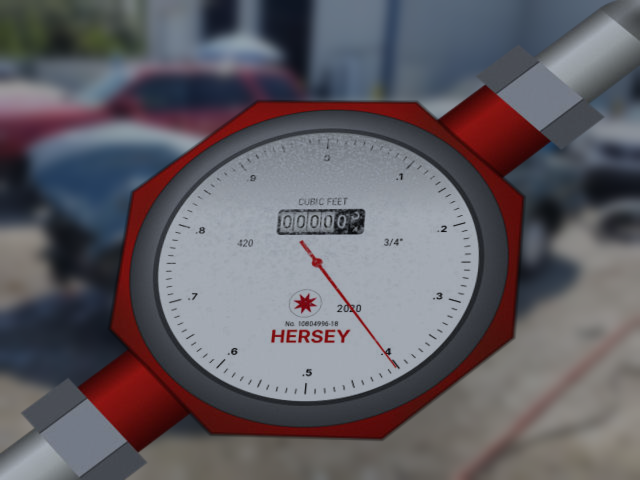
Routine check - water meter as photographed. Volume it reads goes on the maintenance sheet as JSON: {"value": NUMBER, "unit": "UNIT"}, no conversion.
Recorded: {"value": 3.40, "unit": "ft³"}
